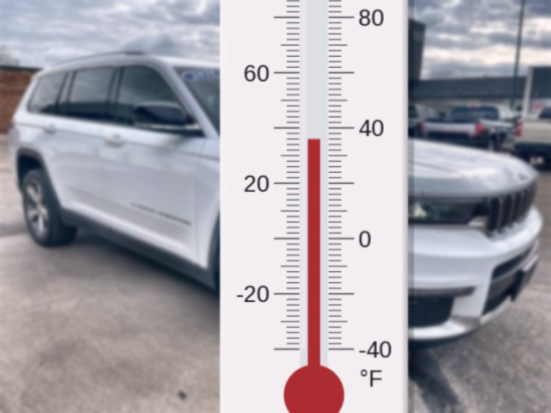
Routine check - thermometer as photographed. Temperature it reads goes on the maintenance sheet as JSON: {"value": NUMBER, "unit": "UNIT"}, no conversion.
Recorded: {"value": 36, "unit": "°F"}
